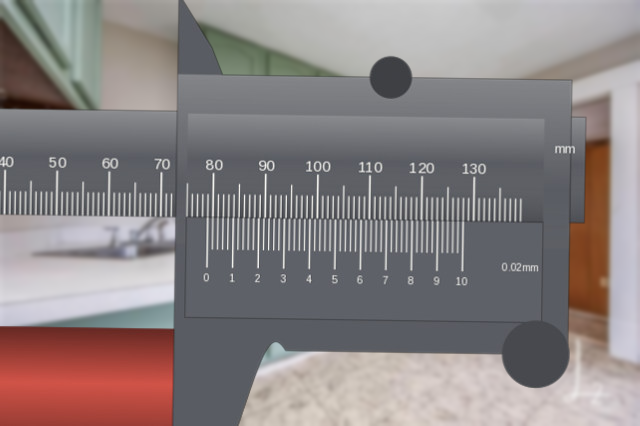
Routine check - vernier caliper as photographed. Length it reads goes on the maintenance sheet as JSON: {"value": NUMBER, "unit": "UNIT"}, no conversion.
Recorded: {"value": 79.0, "unit": "mm"}
